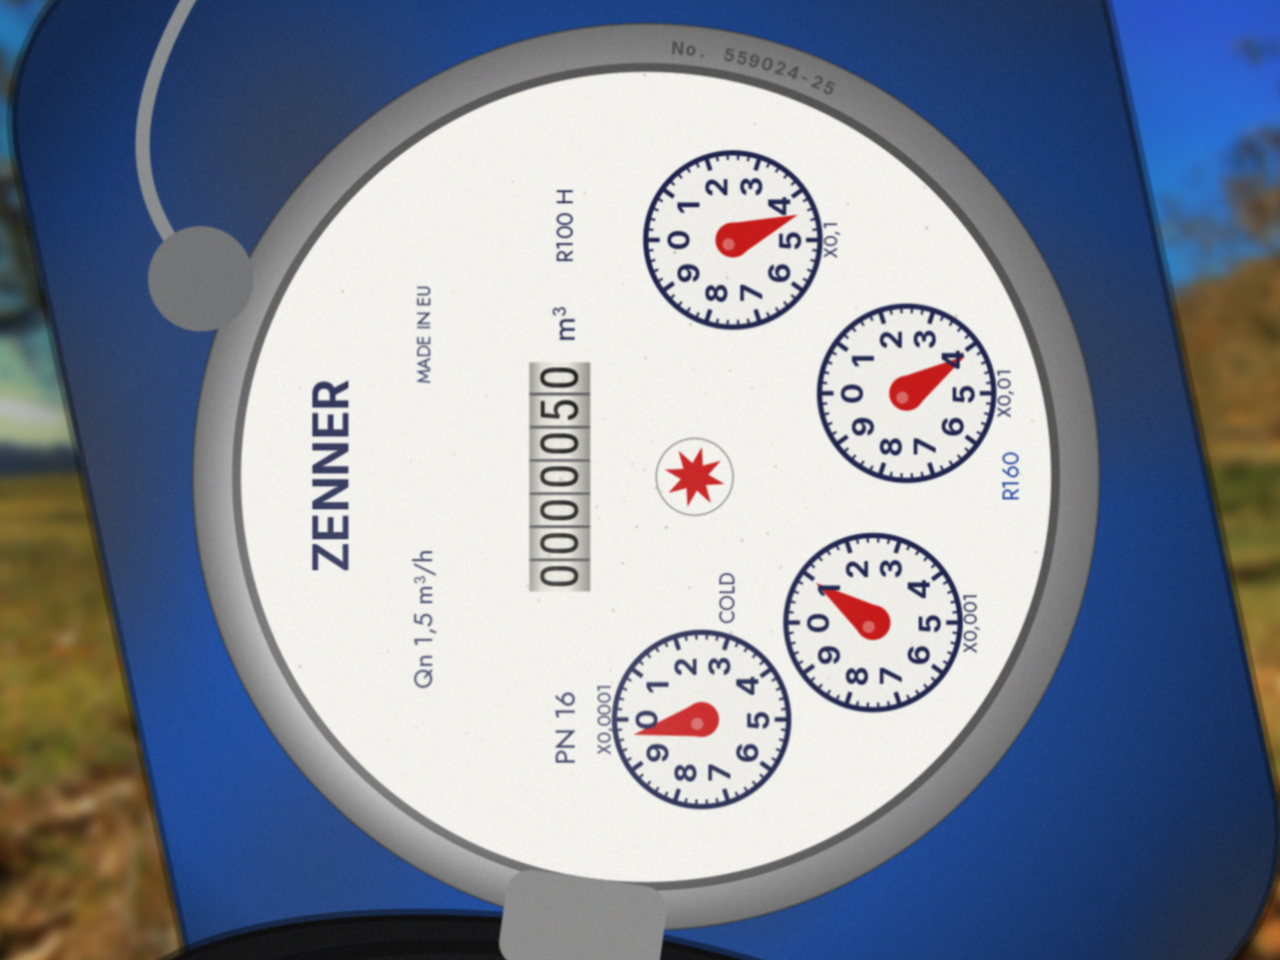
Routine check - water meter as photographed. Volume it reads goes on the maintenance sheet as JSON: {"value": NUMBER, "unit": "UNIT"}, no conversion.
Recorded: {"value": 50.4409, "unit": "m³"}
